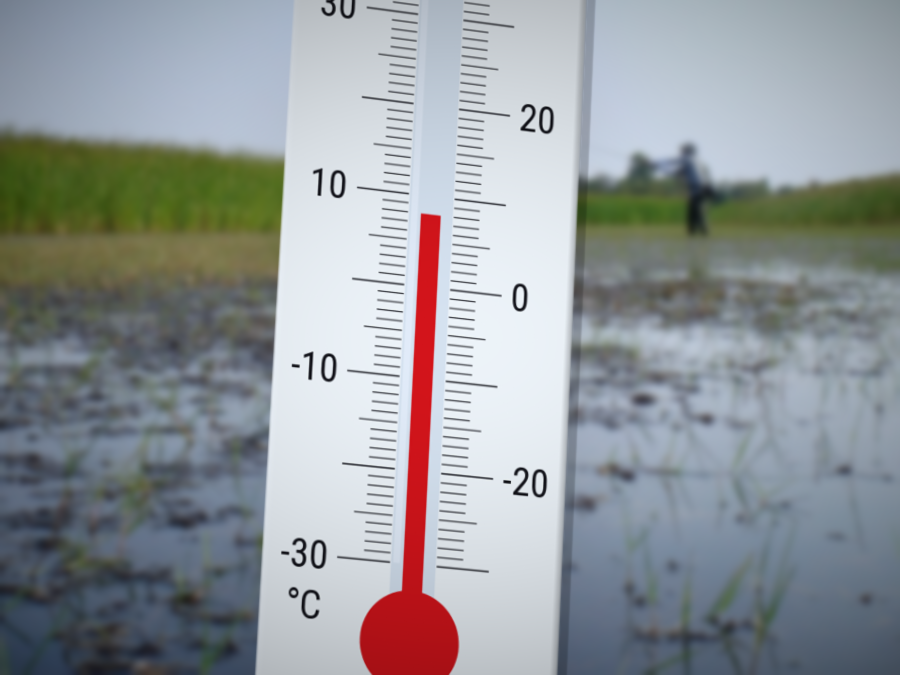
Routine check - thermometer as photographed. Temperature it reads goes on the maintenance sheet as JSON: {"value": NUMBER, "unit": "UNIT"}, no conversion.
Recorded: {"value": 8, "unit": "°C"}
